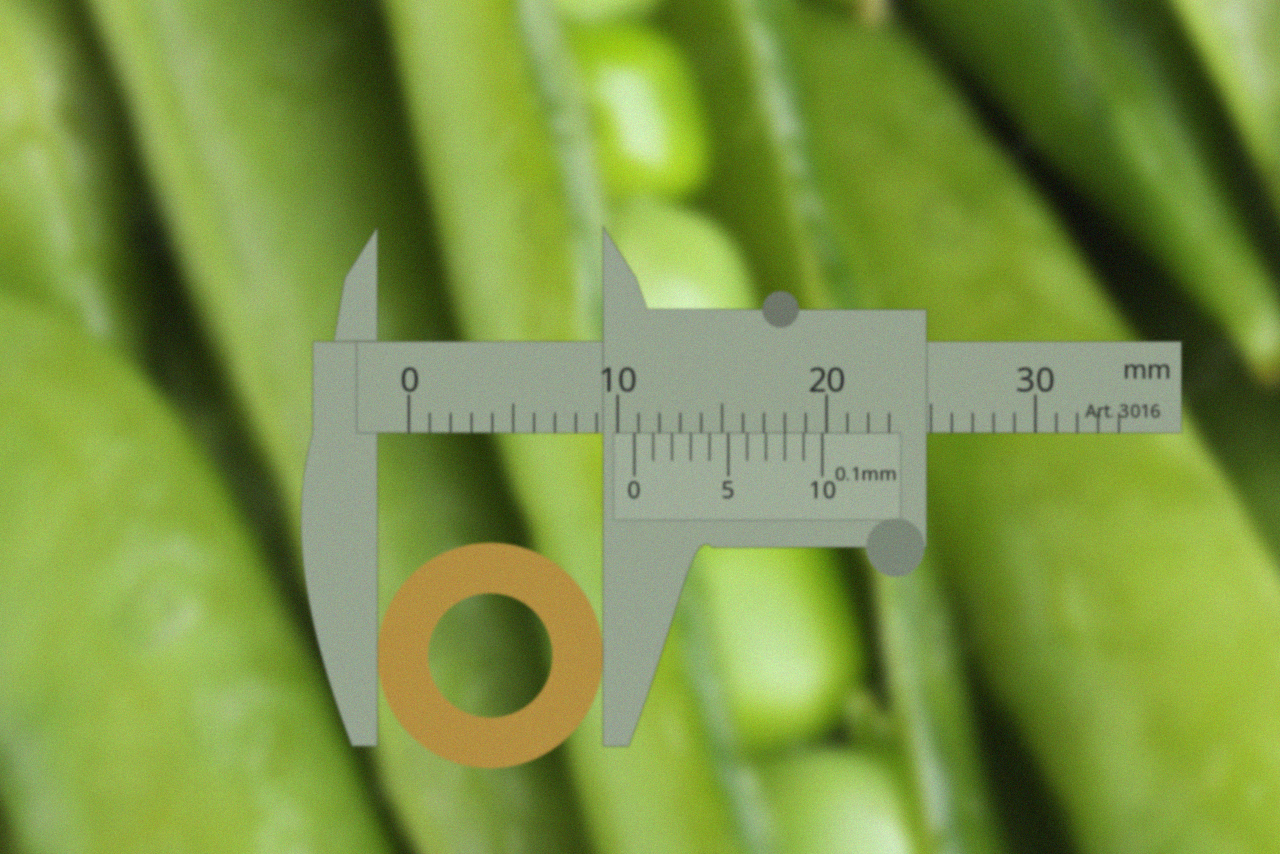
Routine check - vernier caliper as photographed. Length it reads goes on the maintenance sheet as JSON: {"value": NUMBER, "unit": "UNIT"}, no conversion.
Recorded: {"value": 10.8, "unit": "mm"}
